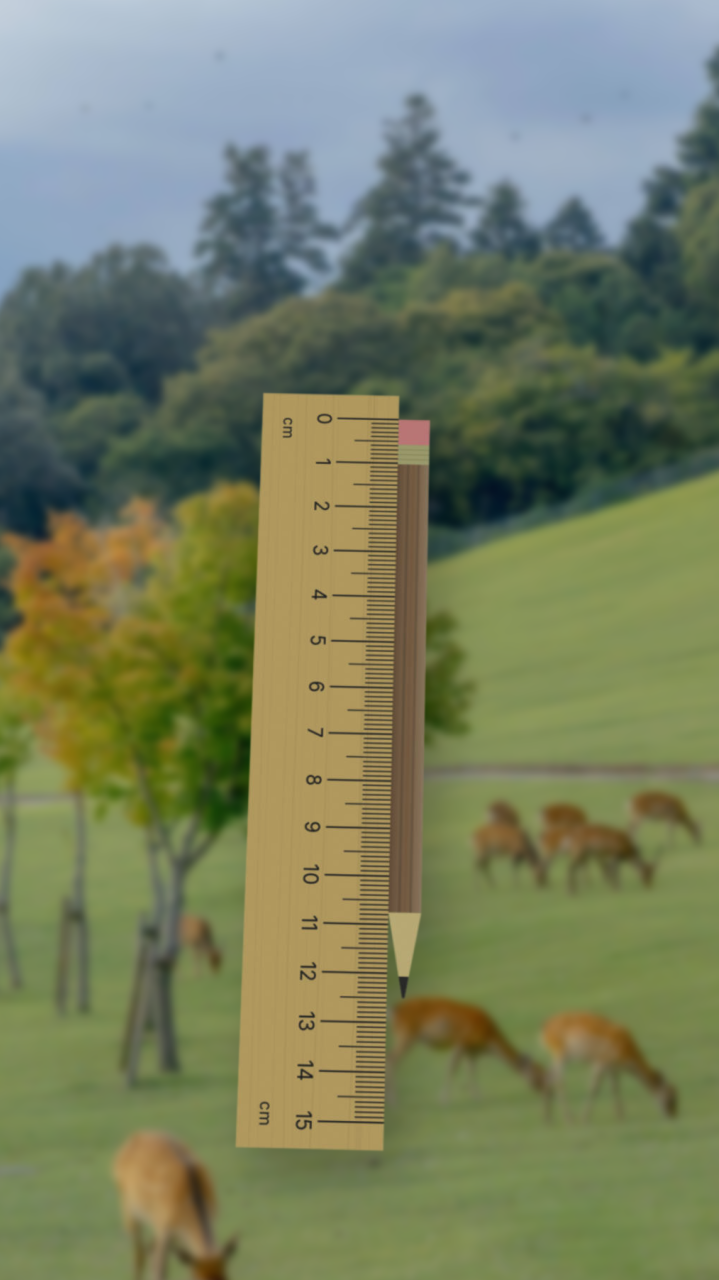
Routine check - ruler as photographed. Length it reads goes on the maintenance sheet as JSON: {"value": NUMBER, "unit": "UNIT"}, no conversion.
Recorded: {"value": 12.5, "unit": "cm"}
